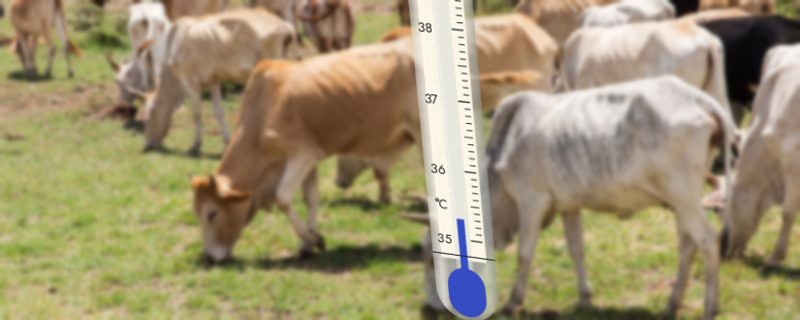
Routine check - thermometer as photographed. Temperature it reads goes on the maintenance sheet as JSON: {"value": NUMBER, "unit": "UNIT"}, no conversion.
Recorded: {"value": 35.3, "unit": "°C"}
